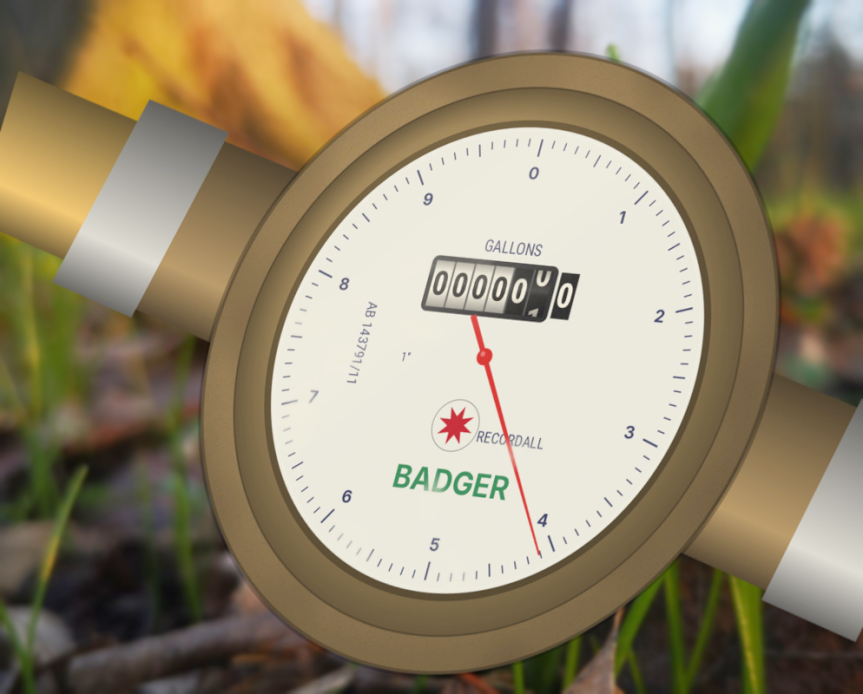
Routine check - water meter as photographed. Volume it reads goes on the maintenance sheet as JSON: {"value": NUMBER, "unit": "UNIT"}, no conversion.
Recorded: {"value": 4.1, "unit": "gal"}
